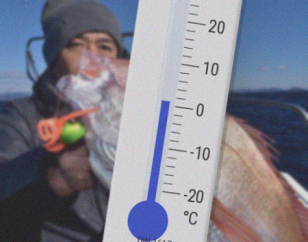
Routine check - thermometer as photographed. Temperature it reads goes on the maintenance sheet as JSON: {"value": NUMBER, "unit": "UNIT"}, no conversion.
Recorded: {"value": 1, "unit": "°C"}
